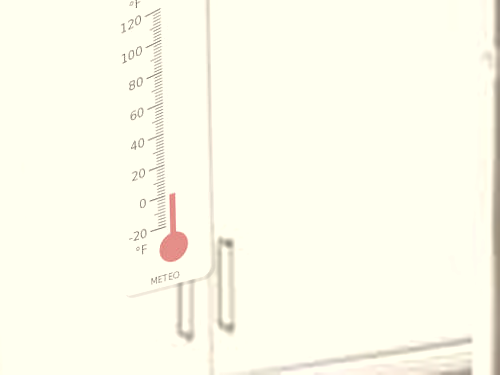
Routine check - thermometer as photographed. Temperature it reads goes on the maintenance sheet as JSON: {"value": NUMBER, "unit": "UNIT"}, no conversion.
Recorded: {"value": 0, "unit": "°F"}
